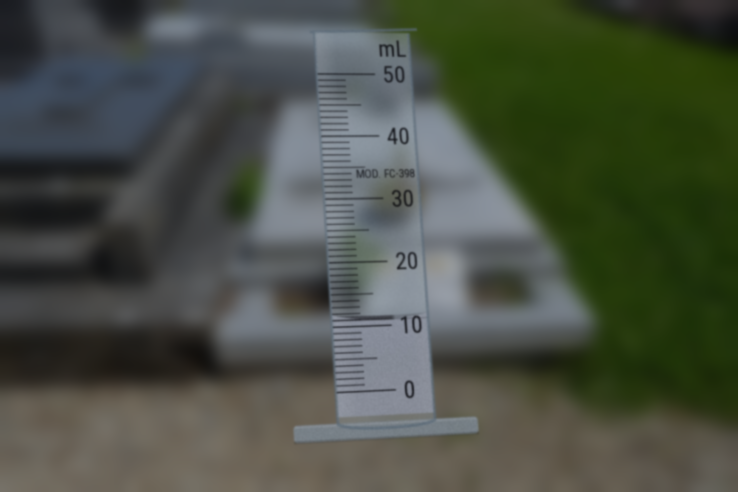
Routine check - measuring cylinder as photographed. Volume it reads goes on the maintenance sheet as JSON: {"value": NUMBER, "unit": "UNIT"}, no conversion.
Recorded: {"value": 11, "unit": "mL"}
